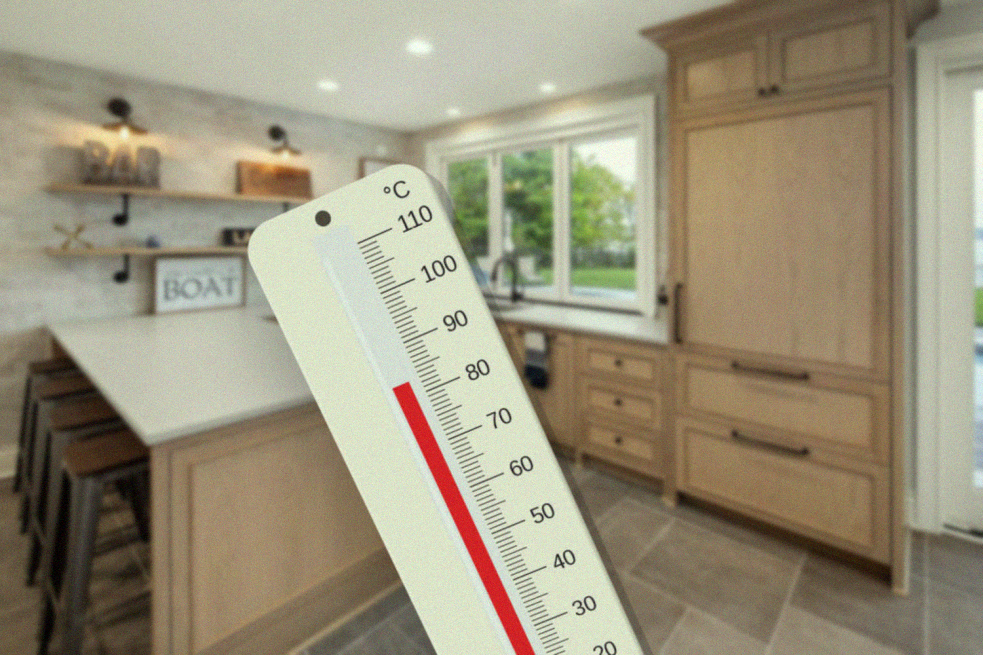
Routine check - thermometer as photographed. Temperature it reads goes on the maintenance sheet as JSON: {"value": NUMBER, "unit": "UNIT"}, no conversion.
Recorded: {"value": 83, "unit": "°C"}
